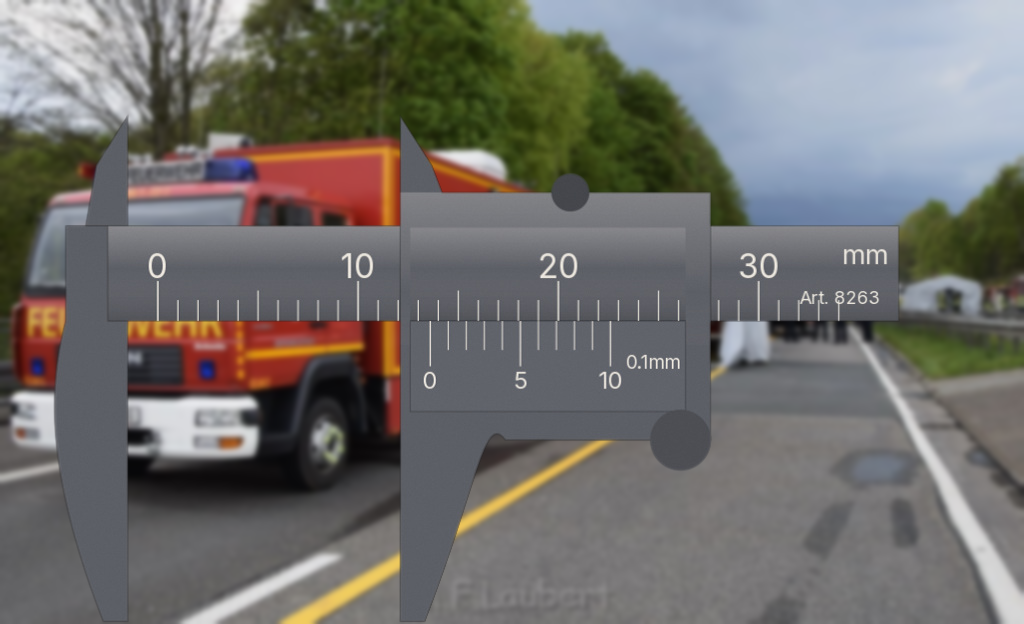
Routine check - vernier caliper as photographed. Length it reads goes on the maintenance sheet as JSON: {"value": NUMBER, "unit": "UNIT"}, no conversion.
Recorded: {"value": 13.6, "unit": "mm"}
